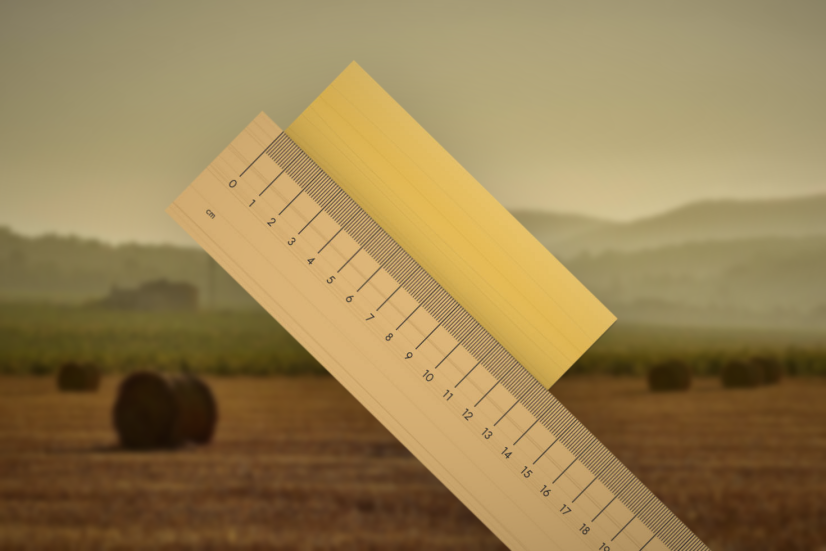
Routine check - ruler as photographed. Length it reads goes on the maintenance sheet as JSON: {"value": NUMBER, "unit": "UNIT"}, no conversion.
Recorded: {"value": 13.5, "unit": "cm"}
